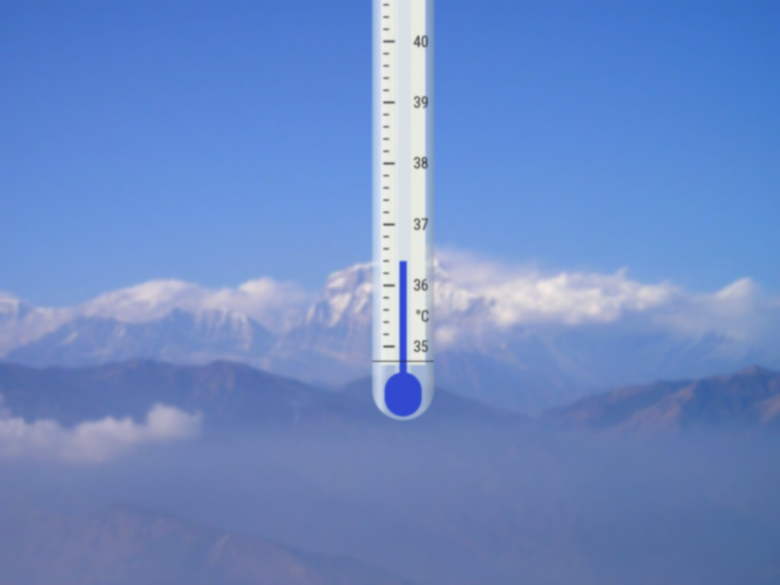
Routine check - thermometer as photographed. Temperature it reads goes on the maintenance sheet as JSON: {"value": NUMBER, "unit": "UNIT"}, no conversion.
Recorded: {"value": 36.4, "unit": "°C"}
